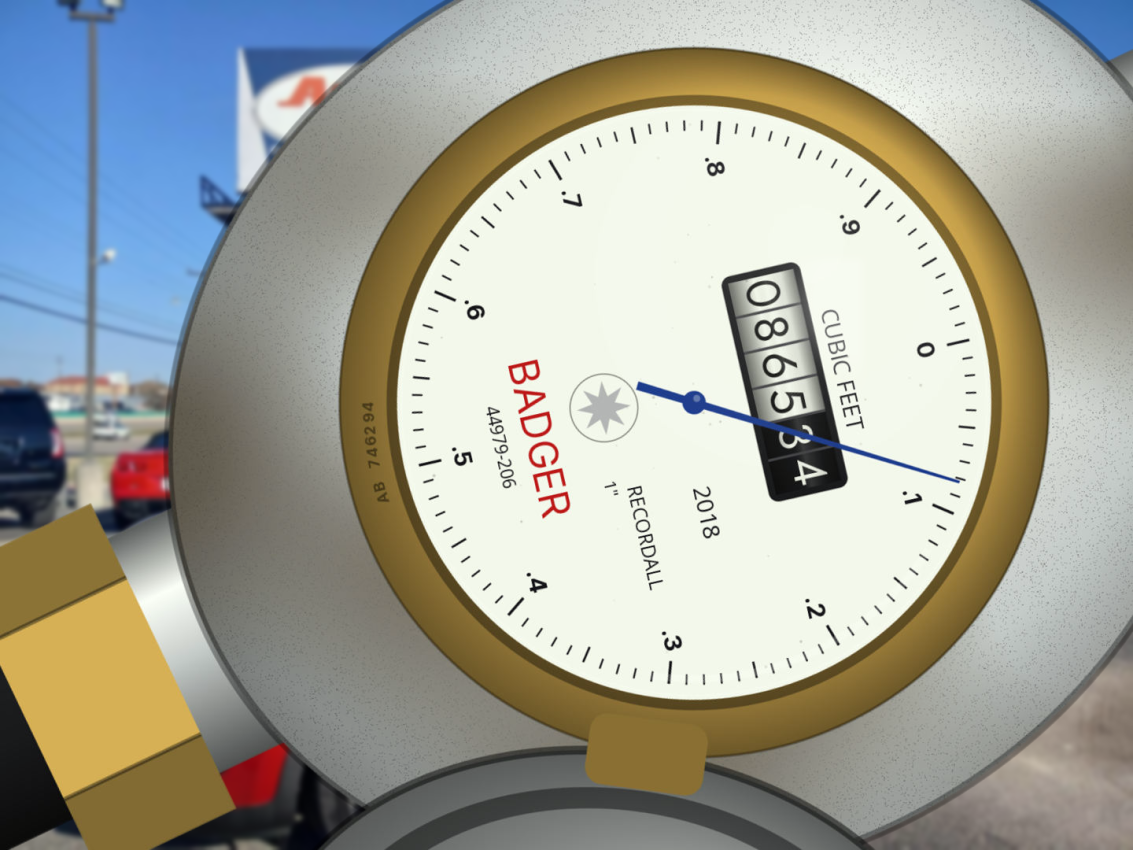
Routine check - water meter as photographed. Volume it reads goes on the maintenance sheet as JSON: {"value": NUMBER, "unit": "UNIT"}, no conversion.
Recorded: {"value": 86534.08, "unit": "ft³"}
